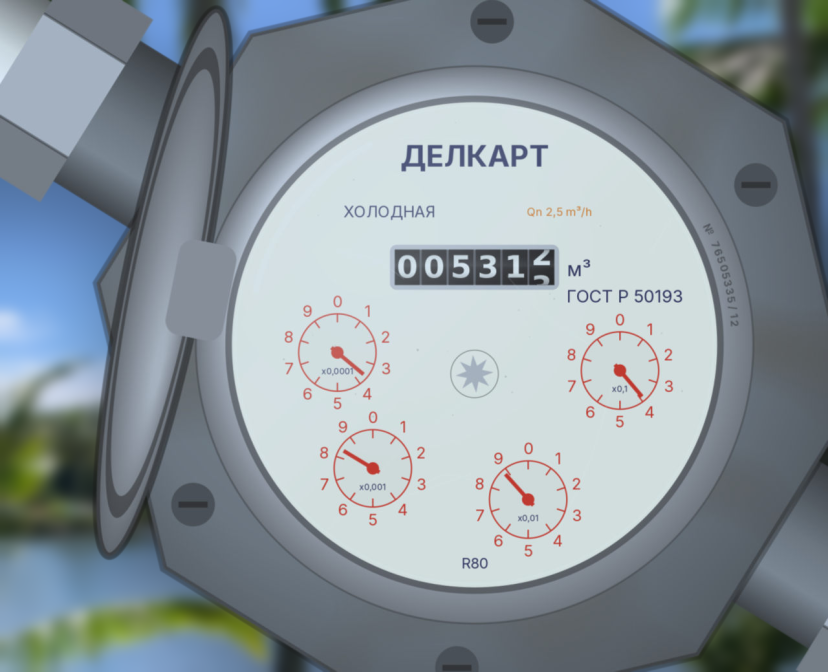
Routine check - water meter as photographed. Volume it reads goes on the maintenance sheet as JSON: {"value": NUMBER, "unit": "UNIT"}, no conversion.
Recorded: {"value": 5312.3883, "unit": "m³"}
